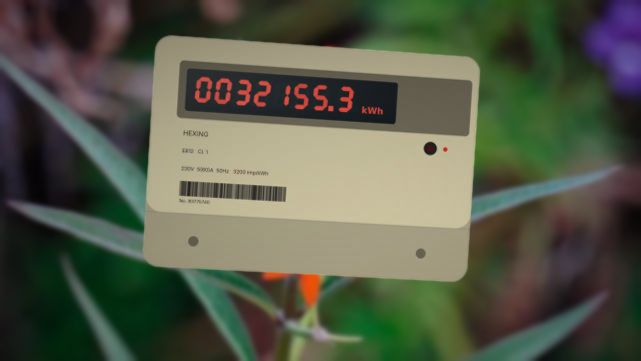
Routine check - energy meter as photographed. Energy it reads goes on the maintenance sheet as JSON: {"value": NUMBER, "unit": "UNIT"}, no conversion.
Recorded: {"value": 32155.3, "unit": "kWh"}
